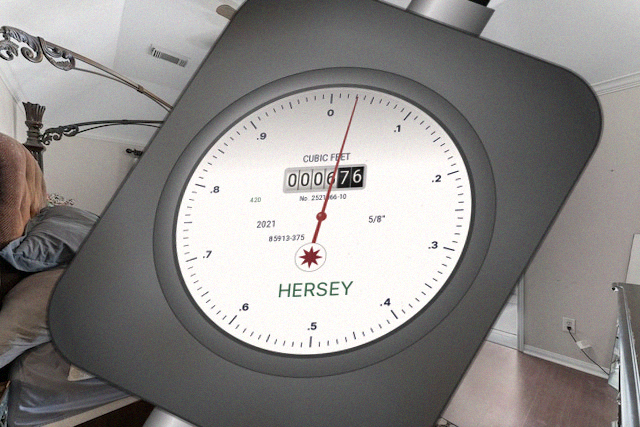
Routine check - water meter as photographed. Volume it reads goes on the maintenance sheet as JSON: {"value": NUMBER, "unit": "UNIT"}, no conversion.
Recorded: {"value": 676.03, "unit": "ft³"}
